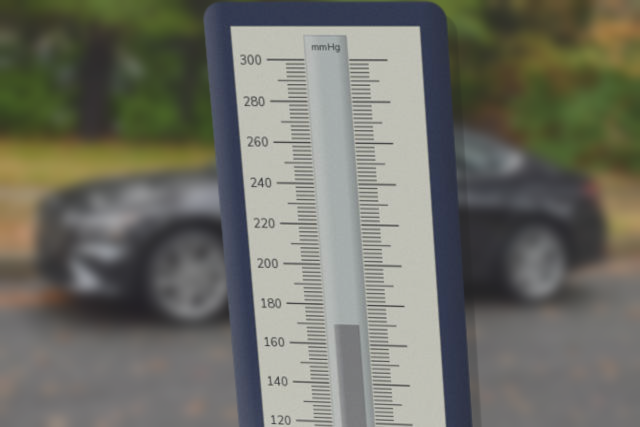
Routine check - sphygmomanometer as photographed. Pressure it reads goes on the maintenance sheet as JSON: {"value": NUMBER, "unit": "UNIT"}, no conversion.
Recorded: {"value": 170, "unit": "mmHg"}
